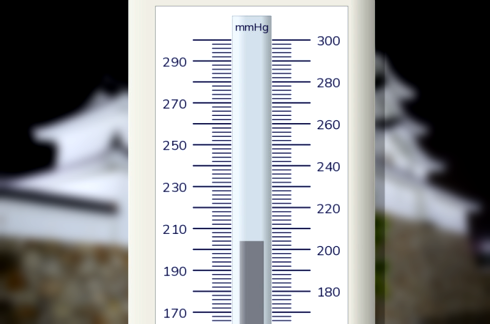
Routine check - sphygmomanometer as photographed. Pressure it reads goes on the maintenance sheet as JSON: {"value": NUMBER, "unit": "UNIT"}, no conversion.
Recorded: {"value": 204, "unit": "mmHg"}
